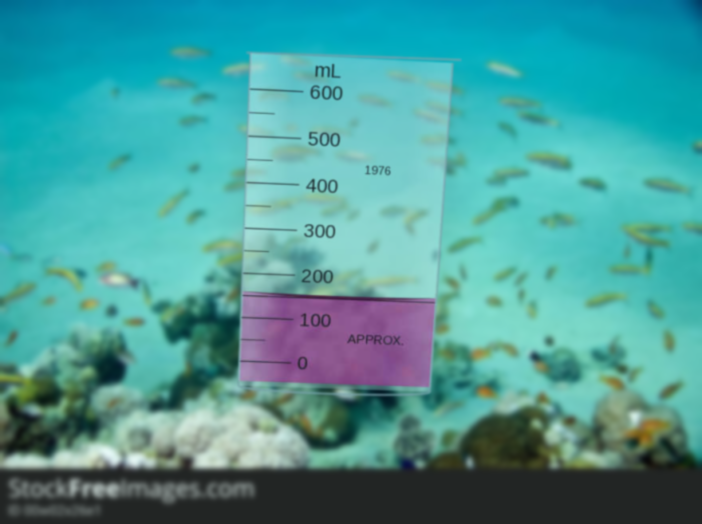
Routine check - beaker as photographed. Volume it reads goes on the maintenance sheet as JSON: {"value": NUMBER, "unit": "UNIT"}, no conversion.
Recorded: {"value": 150, "unit": "mL"}
